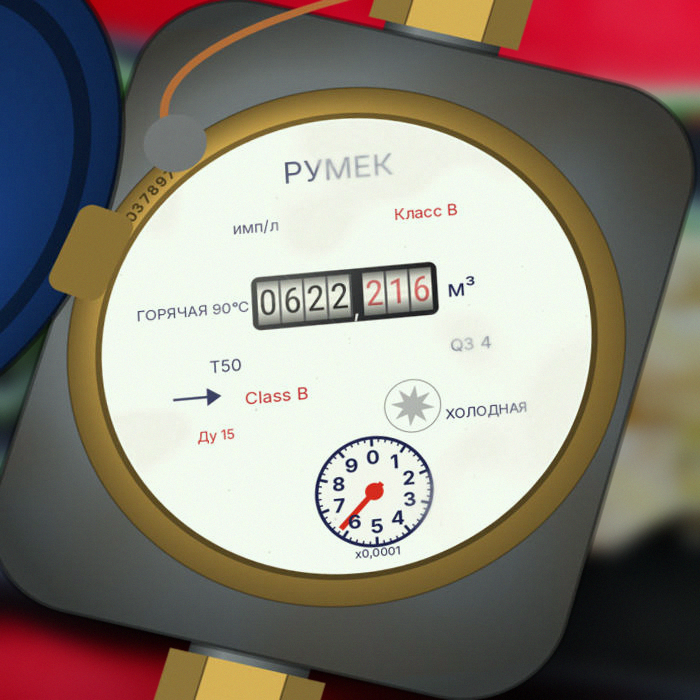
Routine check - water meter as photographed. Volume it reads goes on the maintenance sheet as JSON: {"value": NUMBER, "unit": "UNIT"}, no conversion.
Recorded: {"value": 622.2166, "unit": "m³"}
